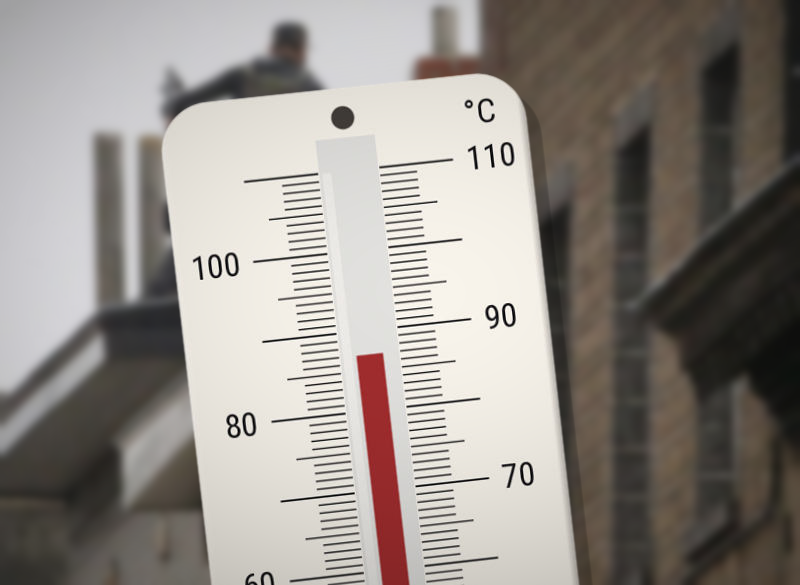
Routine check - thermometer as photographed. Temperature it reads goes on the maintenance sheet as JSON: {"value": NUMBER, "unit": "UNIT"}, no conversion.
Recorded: {"value": 87, "unit": "°C"}
